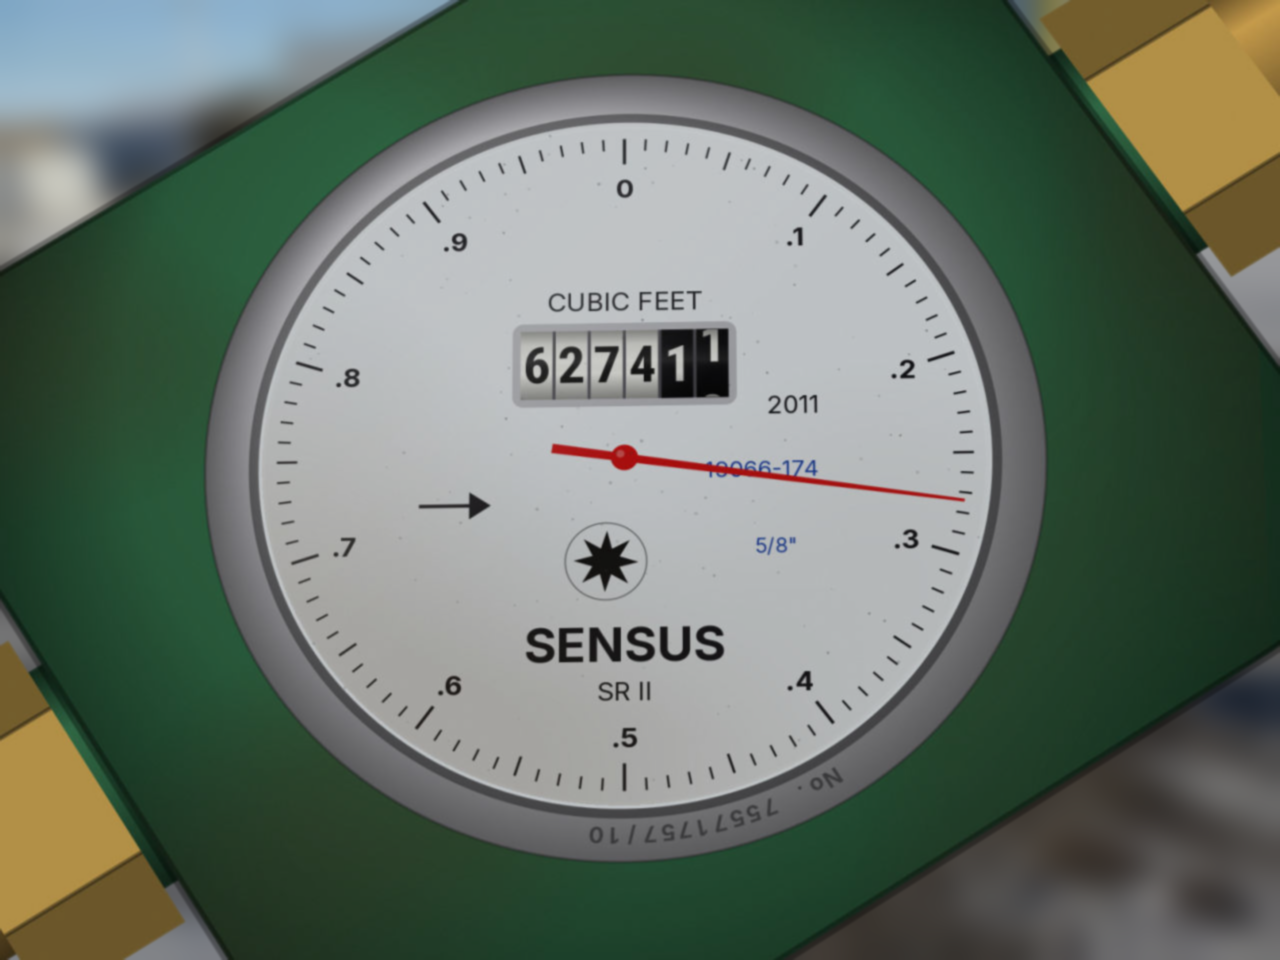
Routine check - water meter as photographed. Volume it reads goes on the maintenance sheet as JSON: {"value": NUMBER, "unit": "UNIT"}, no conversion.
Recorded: {"value": 627411.27, "unit": "ft³"}
